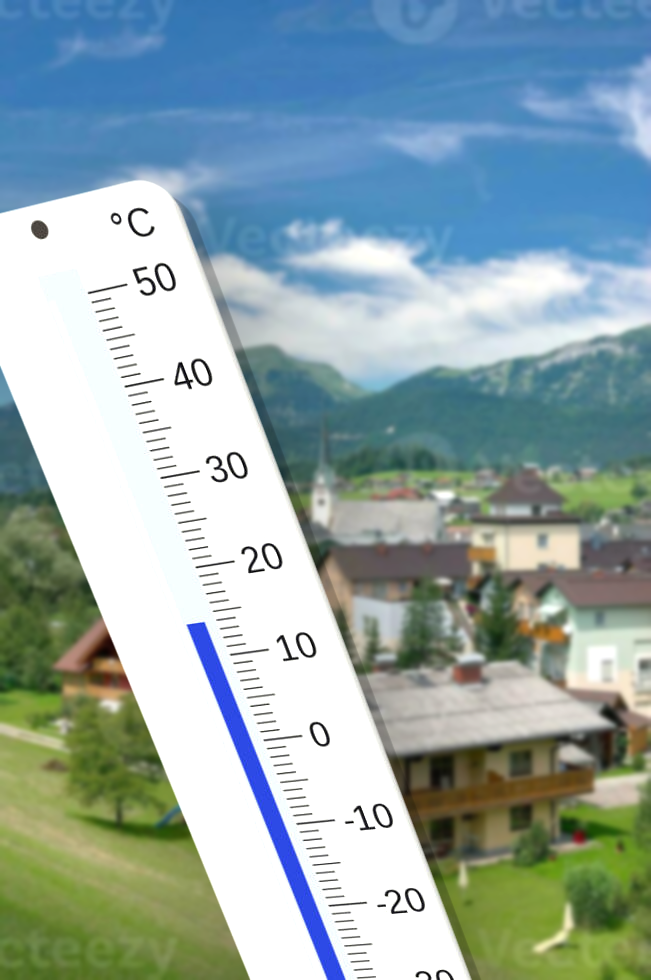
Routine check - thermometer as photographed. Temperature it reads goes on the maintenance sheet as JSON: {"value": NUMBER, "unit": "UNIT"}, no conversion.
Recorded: {"value": 14, "unit": "°C"}
